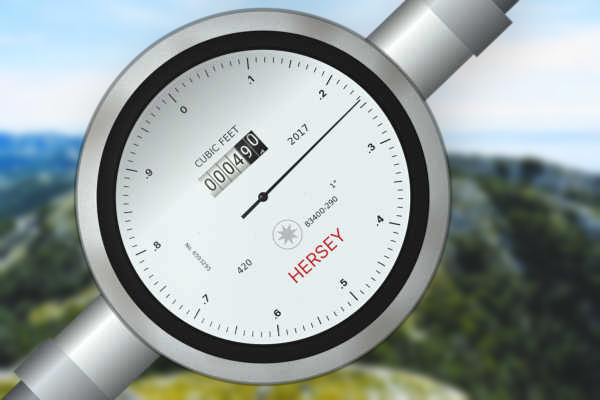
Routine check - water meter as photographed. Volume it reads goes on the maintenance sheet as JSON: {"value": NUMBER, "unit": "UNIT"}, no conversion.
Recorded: {"value": 490.24, "unit": "ft³"}
